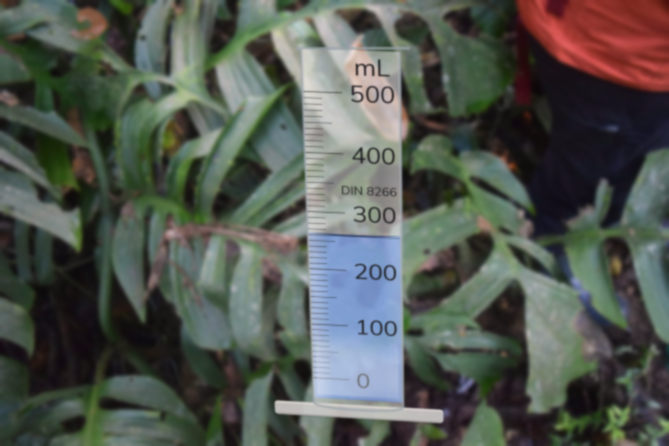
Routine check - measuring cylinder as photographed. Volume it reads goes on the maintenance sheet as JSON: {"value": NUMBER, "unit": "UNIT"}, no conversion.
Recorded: {"value": 260, "unit": "mL"}
